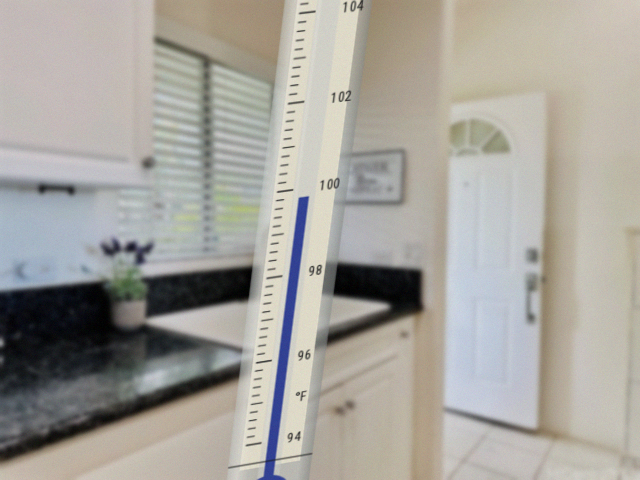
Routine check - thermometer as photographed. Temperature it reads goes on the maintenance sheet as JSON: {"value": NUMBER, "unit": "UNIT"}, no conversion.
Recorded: {"value": 99.8, "unit": "°F"}
